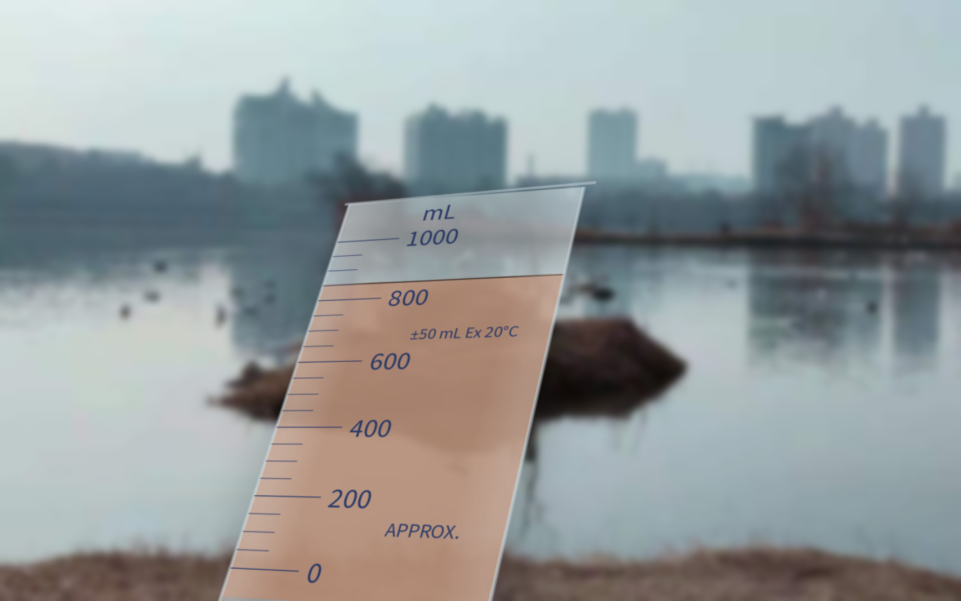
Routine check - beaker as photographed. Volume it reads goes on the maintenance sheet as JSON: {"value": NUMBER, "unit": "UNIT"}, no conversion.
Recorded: {"value": 850, "unit": "mL"}
